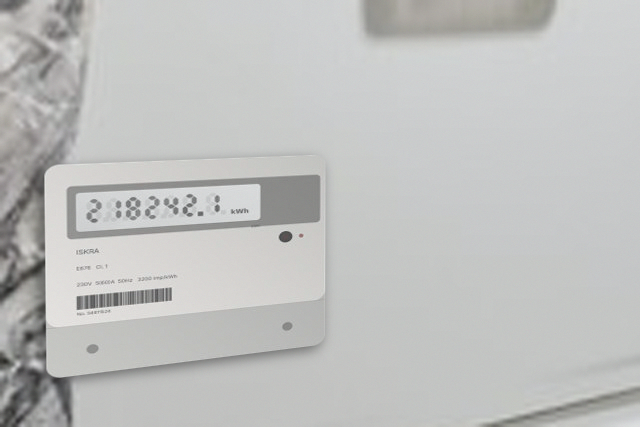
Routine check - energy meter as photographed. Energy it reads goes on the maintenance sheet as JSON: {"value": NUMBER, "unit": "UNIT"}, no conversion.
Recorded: {"value": 218242.1, "unit": "kWh"}
